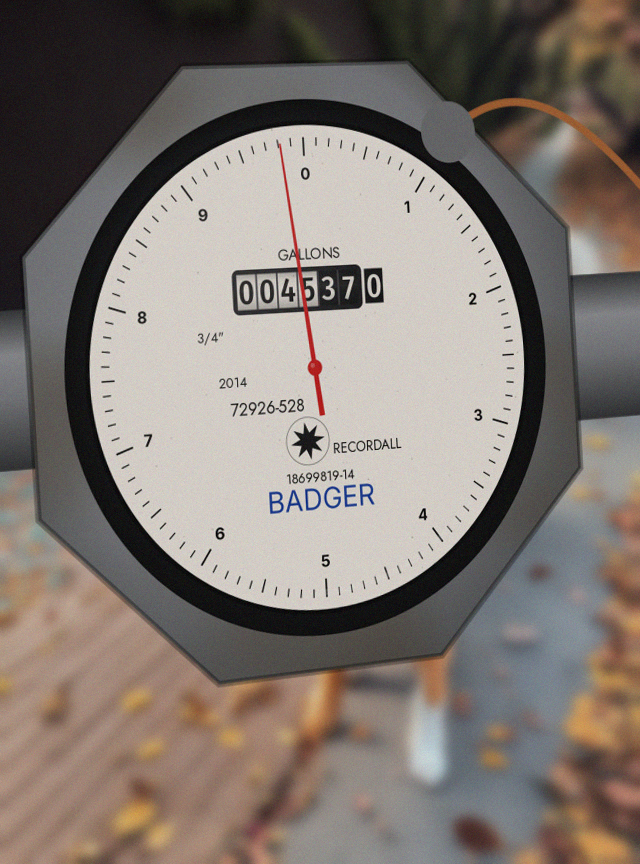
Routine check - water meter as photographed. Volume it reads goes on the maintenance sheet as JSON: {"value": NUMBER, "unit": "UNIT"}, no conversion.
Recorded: {"value": 45369.8, "unit": "gal"}
